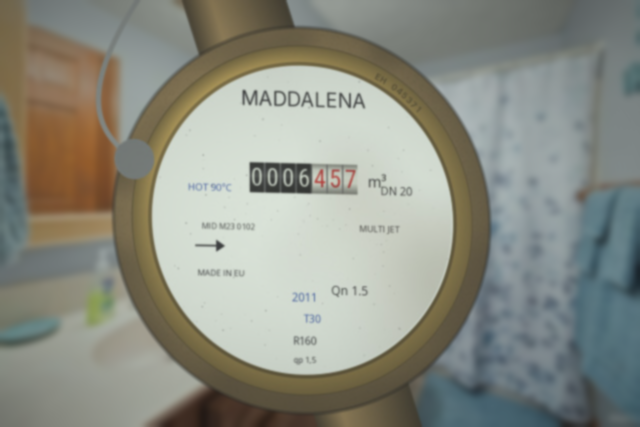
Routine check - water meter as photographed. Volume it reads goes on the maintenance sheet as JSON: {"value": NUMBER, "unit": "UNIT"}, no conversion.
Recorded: {"value": 6.457, "unit": "m³"}
